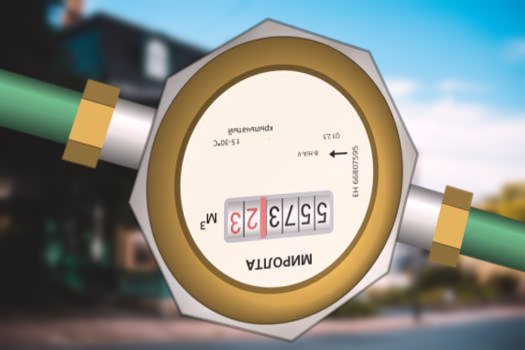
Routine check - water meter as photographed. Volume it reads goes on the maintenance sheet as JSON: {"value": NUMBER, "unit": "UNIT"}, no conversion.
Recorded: {"value": 5573.23, "unit": "m³"}
